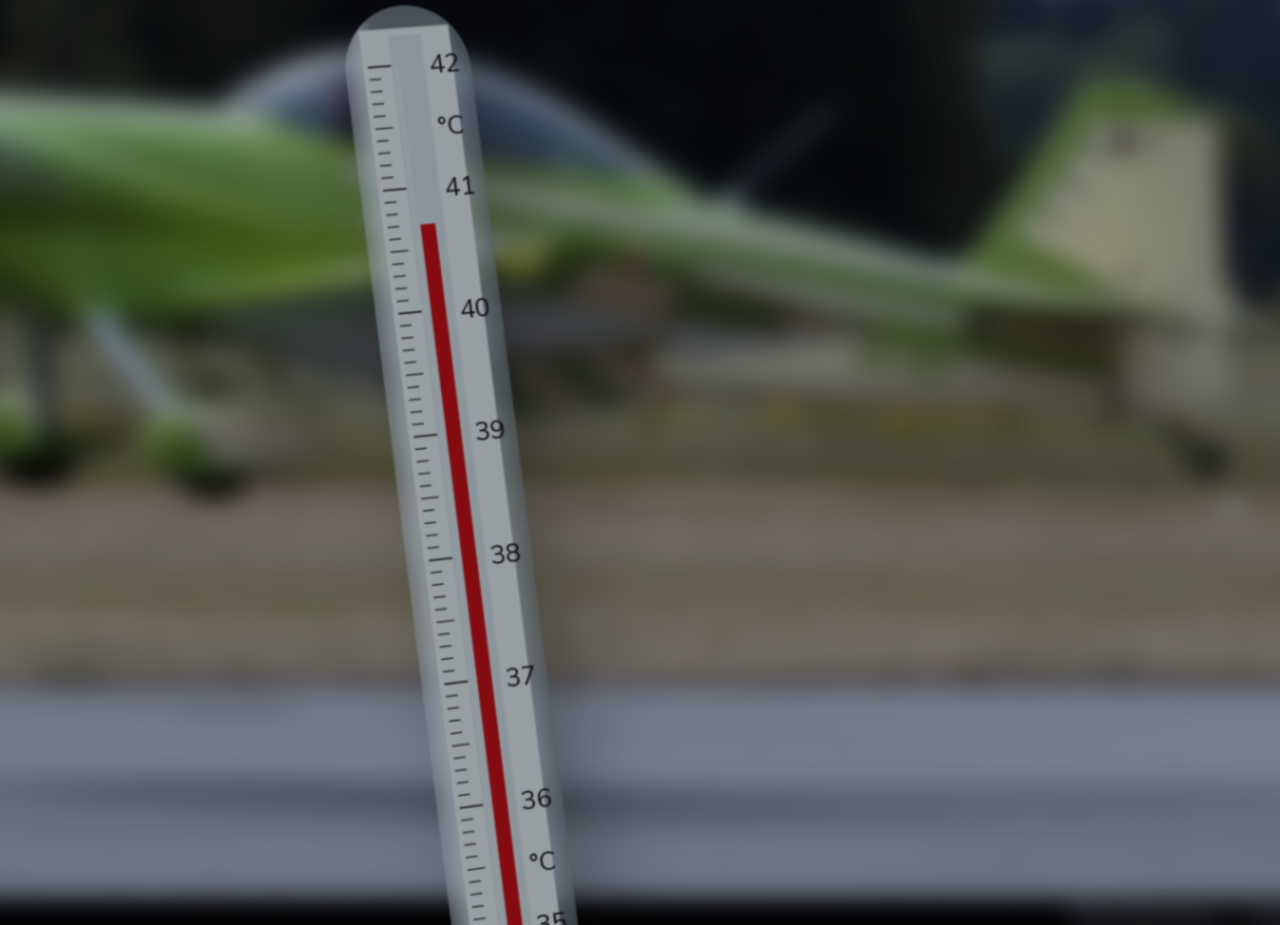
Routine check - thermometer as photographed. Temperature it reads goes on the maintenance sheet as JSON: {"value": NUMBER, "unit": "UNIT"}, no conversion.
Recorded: {"value": 40.7, "unit": "°C"}
